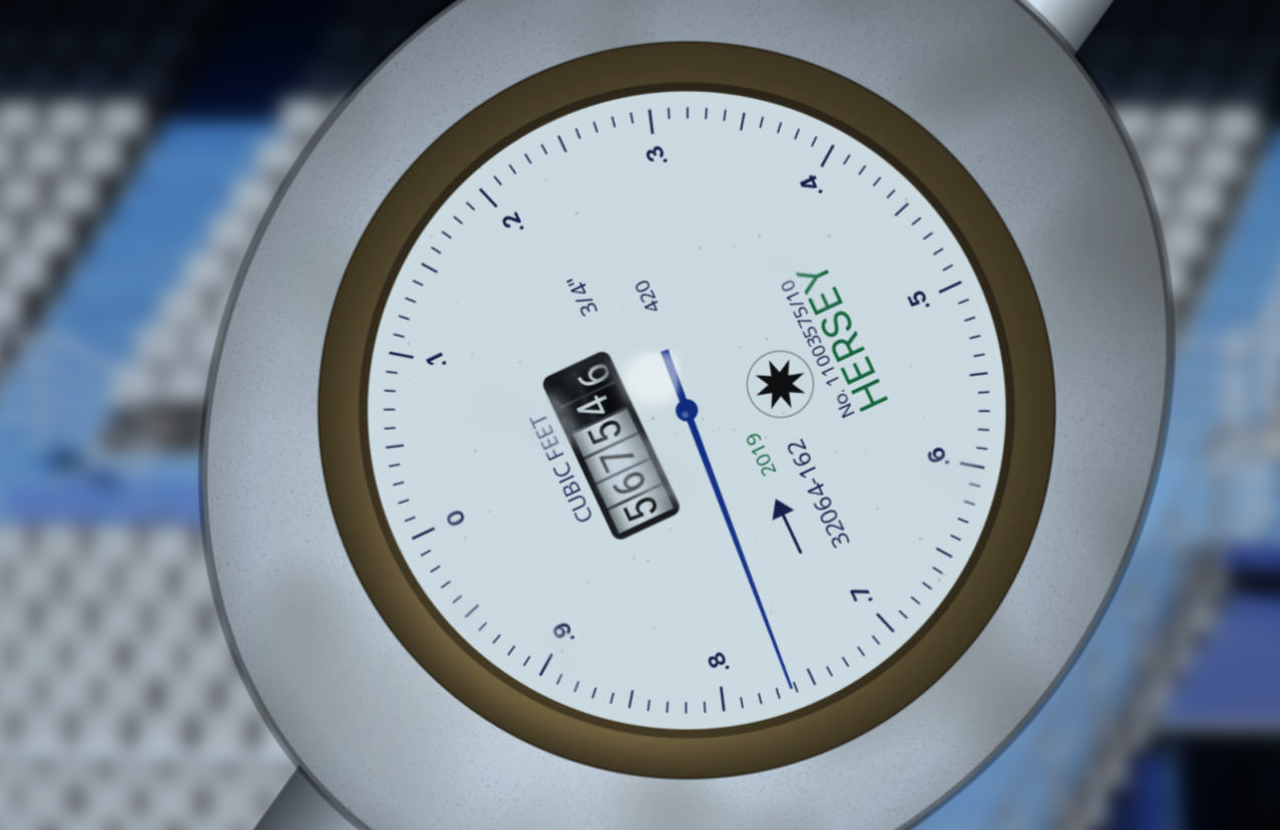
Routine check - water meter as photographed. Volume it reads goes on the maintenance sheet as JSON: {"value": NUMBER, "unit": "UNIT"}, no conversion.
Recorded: {"value": 567545.76, "unit": "ft³"}
